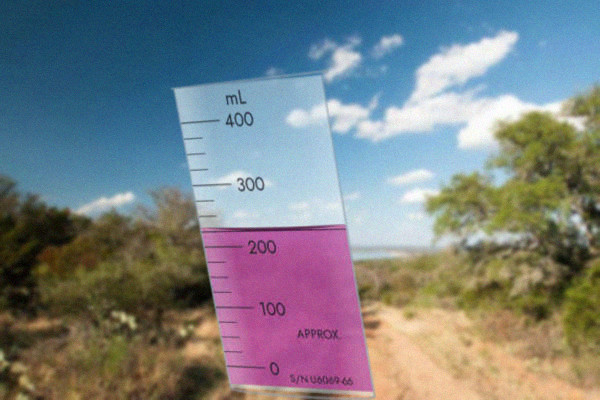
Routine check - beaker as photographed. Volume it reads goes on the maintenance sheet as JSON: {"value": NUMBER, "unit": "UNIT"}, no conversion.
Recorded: {"value": 225, "unit": "mL"}
